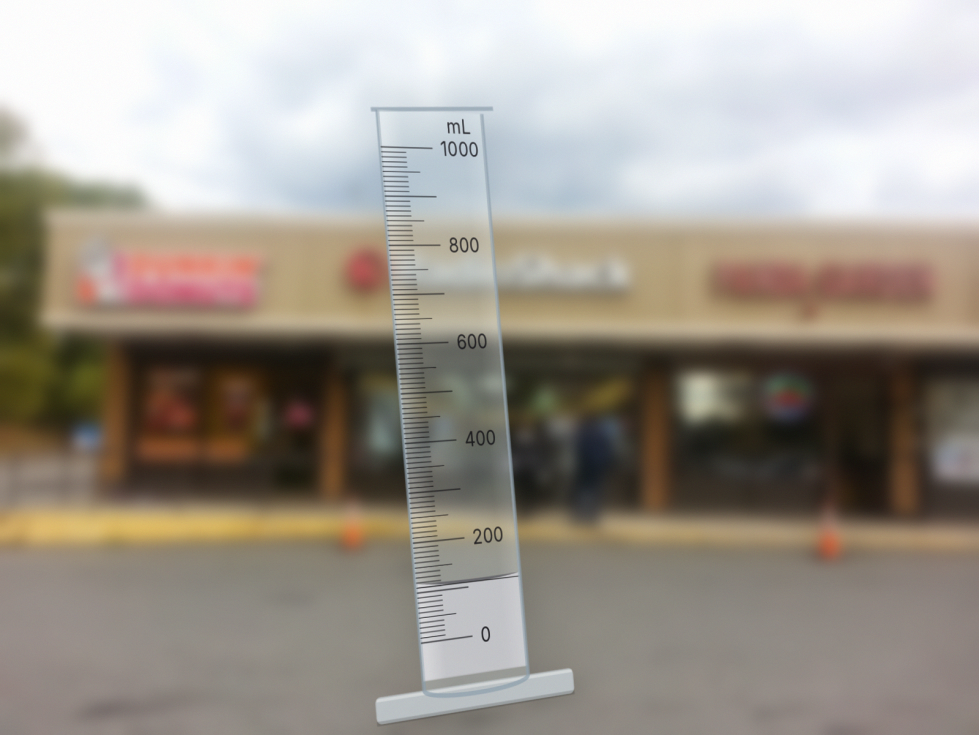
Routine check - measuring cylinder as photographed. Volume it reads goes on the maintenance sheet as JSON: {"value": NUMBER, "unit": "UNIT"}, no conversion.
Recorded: {"value": 110, "unit": "mL"}
